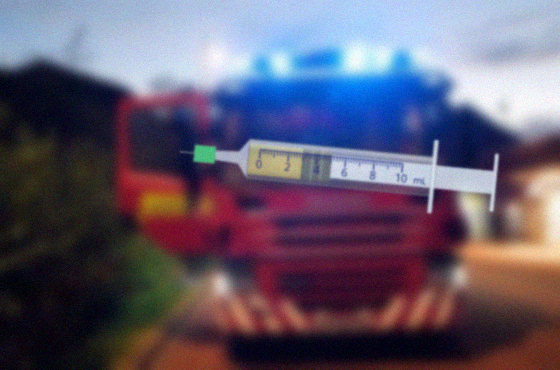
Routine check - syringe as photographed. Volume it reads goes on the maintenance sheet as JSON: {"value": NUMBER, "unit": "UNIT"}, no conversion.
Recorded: {"value": 3, "unit": "mL"}
